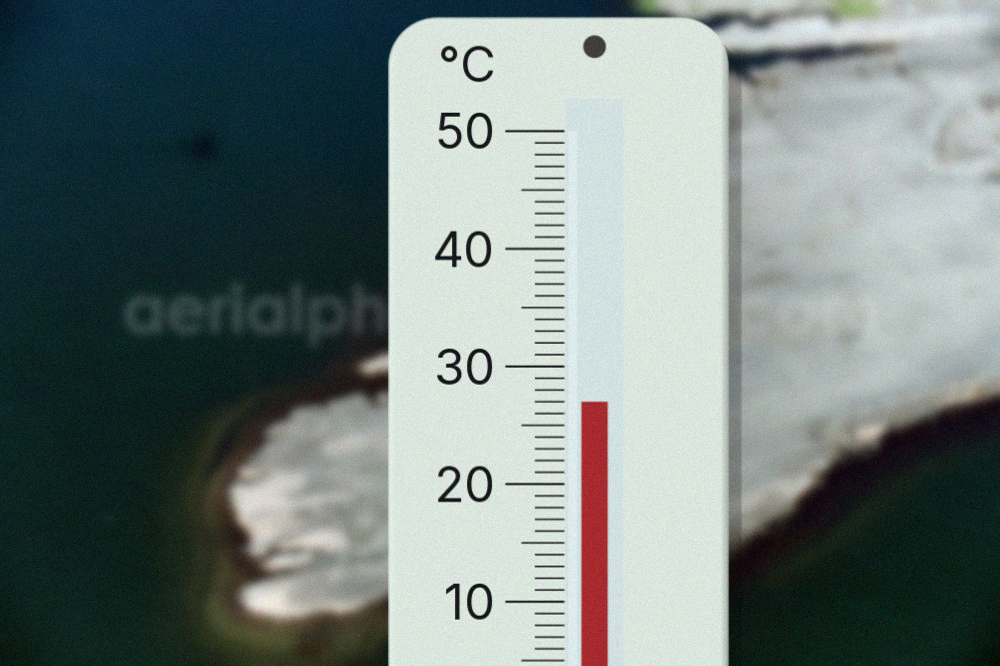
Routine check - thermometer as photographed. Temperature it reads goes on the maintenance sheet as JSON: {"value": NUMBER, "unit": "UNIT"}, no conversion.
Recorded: {"value": 27, "unit": "°C"}
